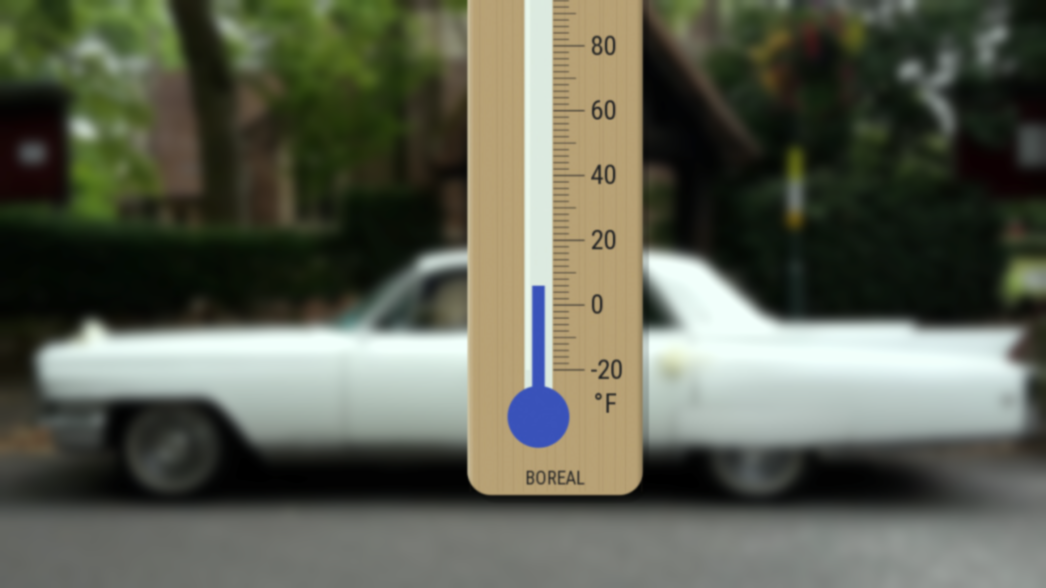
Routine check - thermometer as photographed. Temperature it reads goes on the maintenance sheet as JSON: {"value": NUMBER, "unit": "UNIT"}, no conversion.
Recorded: {"value": 6, "unit": "°F"}
